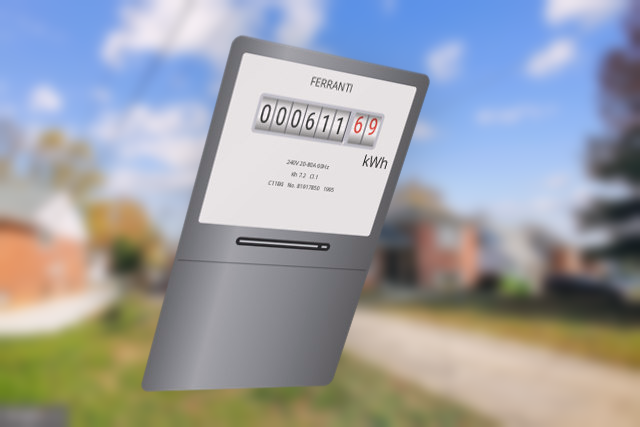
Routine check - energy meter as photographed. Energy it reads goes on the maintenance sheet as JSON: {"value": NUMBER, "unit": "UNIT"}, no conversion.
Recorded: {"value": 611.69, "unit": "kWh"}
